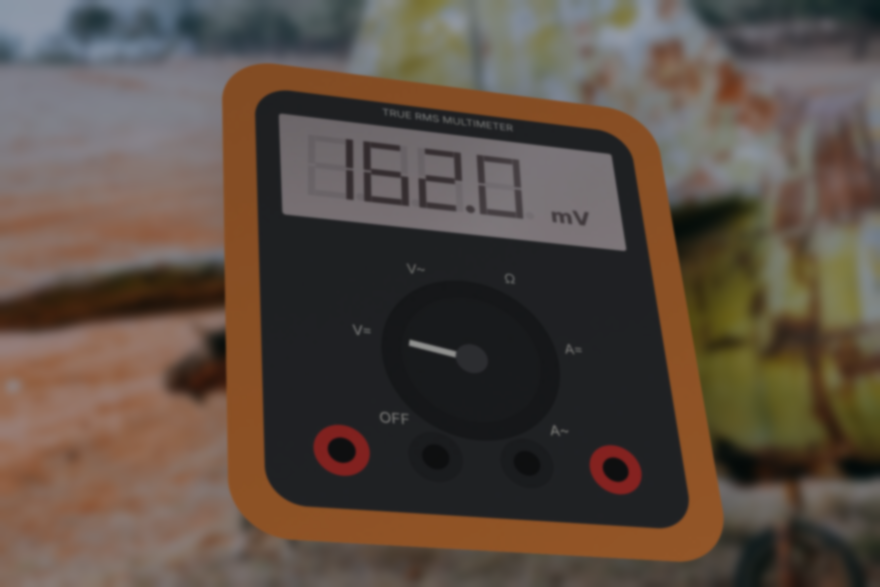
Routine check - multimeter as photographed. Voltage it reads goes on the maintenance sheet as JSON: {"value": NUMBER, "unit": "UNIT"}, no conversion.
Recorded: {"value": 162.0, "unit": "mV"}
